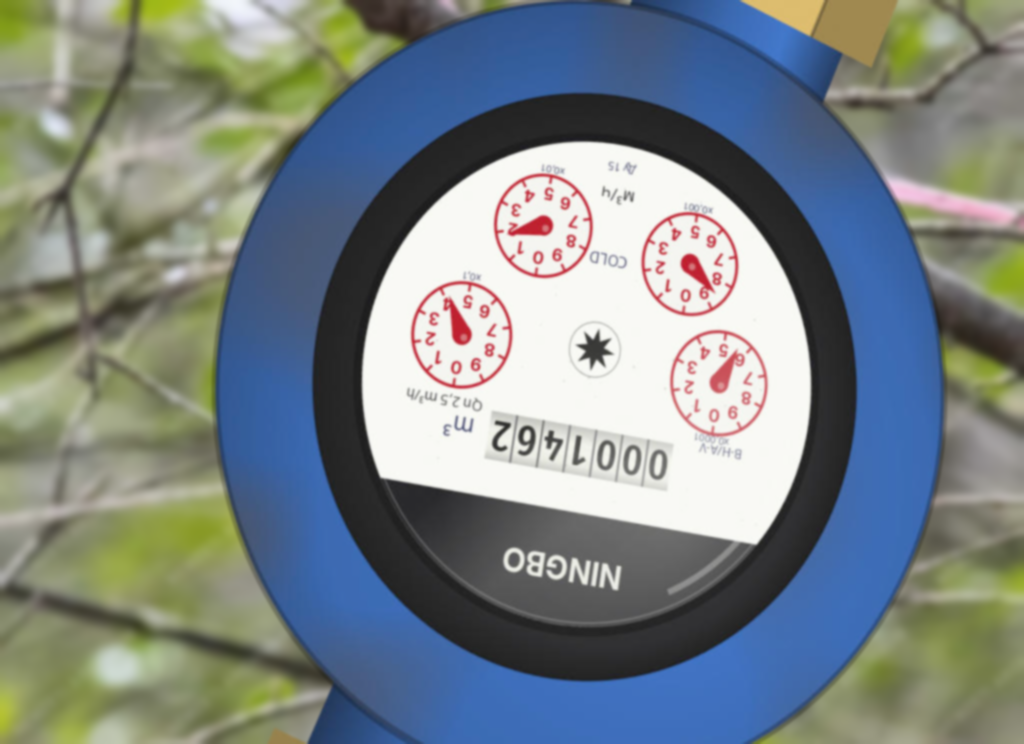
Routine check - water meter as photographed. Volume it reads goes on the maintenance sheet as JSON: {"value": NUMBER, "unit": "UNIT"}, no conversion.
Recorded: {"value": 1462.4185, "unit": "m³"}
